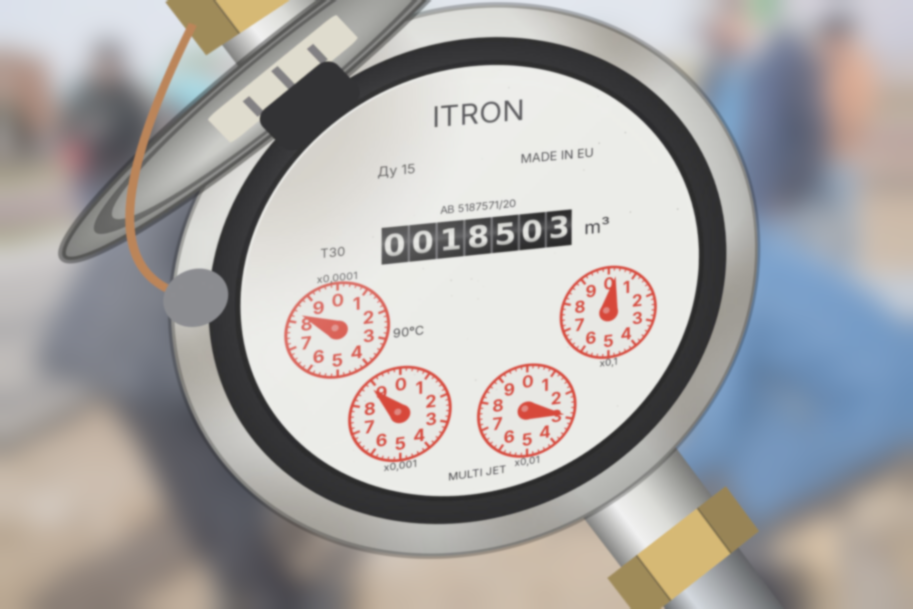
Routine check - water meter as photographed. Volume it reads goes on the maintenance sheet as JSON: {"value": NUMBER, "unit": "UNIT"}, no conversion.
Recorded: {"value": 18503.0288, "unit": "m³"}
